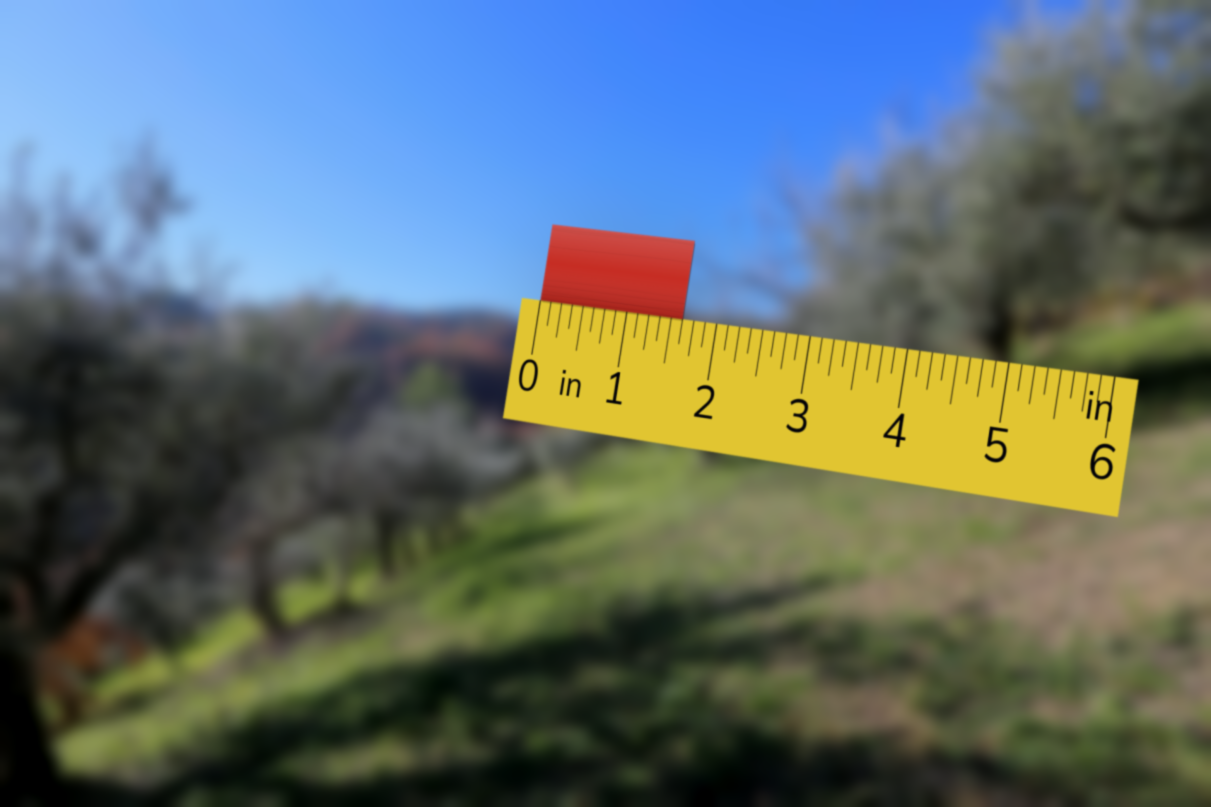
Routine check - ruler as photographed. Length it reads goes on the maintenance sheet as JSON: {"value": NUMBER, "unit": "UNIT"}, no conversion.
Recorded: {"value": 1.625, "unit": "in"}
